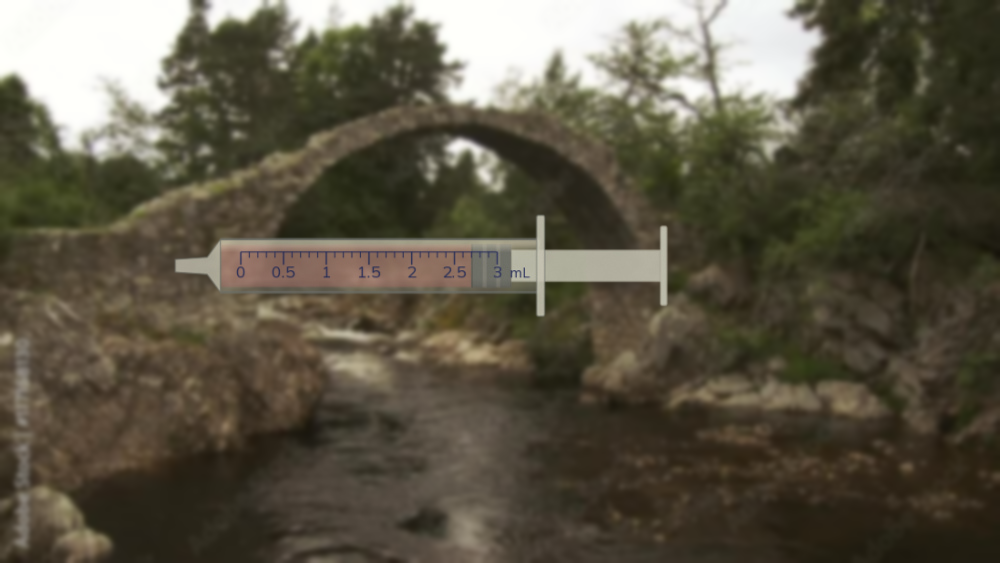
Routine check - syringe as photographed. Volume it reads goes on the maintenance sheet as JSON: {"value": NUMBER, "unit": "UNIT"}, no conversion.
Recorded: {"value": 2.7, "unit": "mL"}
